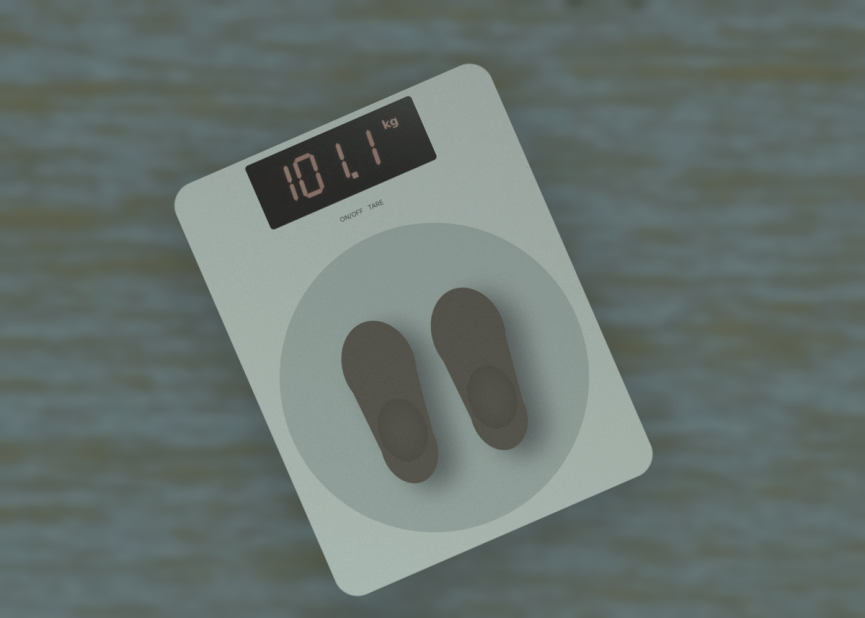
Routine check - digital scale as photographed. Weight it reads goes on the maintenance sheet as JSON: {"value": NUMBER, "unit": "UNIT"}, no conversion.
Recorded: {"value": 101.1, "unit": "kg"}
